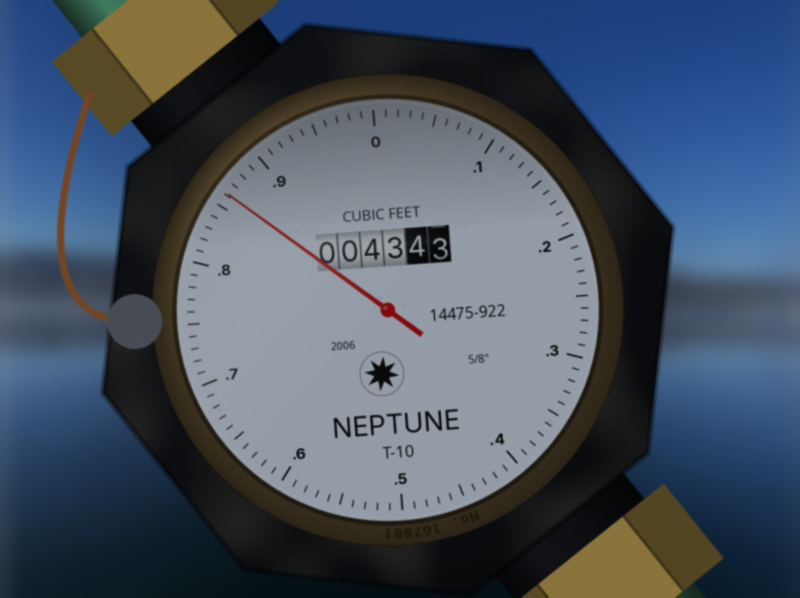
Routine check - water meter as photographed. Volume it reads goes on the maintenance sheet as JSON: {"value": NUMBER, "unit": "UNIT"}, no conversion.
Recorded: {"value": 4342.86, "unit": "ft³"}
